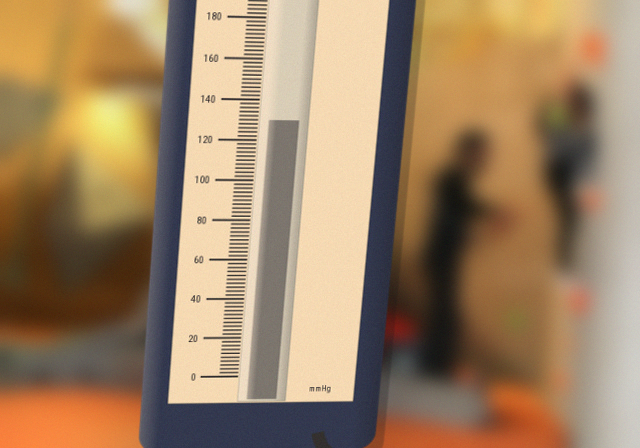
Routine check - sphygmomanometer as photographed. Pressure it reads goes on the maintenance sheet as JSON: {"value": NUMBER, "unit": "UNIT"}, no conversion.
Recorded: {"value": 130, "unit": "mmHg"}
